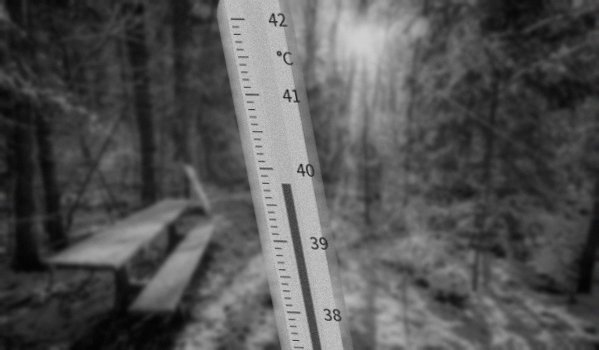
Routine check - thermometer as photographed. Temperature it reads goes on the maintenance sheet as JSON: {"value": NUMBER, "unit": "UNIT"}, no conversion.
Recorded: {"value": 39.8, "unit": "°C"}
